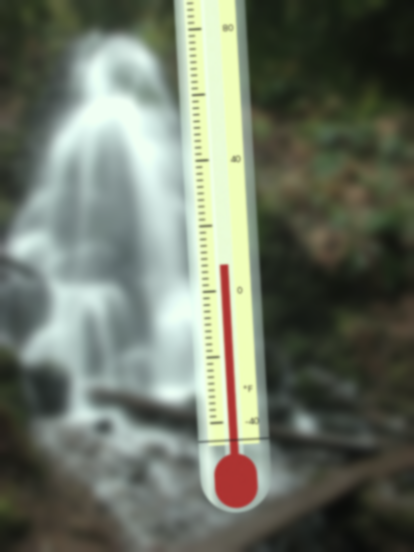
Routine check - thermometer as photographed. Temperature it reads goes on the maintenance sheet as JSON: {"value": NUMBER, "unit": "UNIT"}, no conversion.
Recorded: {"value": 8, "unit": "°F"}
